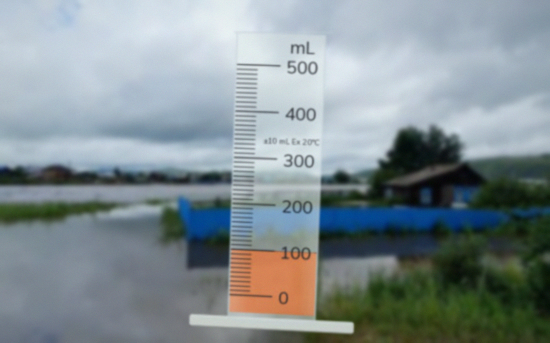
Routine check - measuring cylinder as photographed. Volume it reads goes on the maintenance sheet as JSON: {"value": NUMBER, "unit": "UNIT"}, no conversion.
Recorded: {"value": 100, "unit": "mL"}
